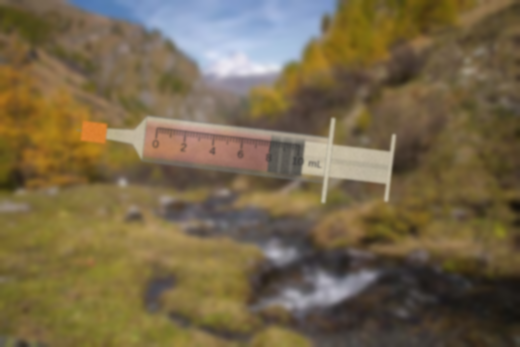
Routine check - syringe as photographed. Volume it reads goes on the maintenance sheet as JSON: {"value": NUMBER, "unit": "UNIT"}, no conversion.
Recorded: {"value": 8, "unit": "mL"}
